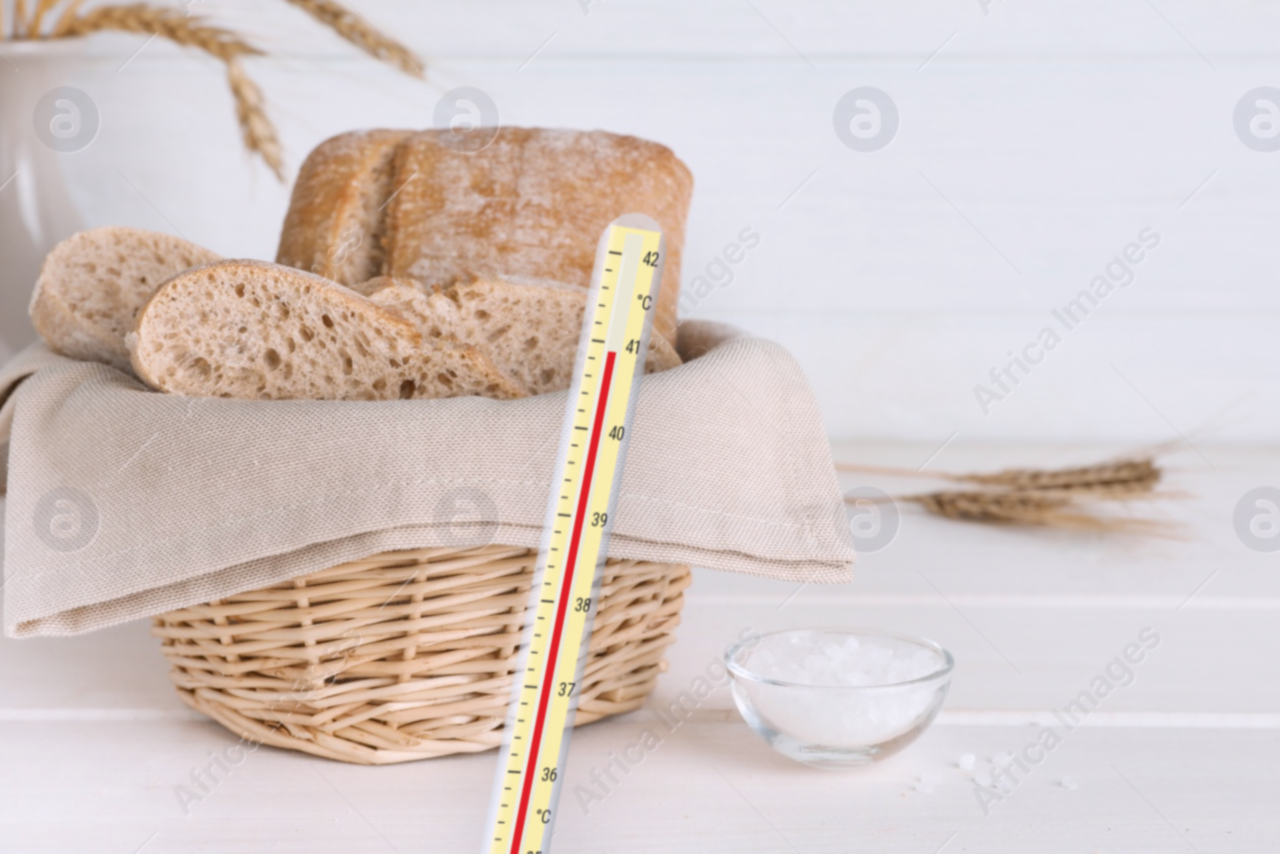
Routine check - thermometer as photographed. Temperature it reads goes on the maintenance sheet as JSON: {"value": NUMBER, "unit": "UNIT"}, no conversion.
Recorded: {"value": 40.9, "unit": "°C"}
